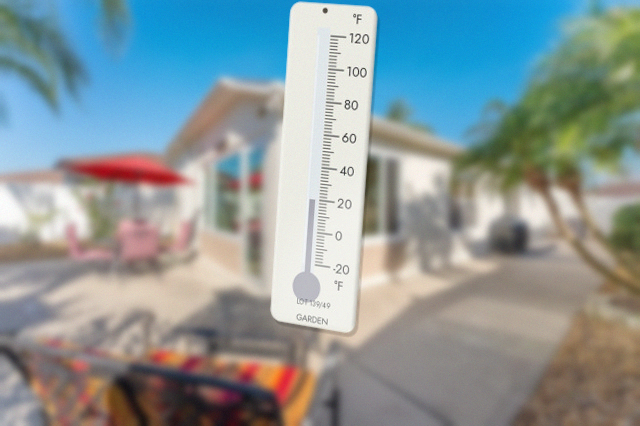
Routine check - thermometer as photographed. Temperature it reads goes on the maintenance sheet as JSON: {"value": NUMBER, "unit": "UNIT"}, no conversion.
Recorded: {"value": 20, "unit": "°F"}
